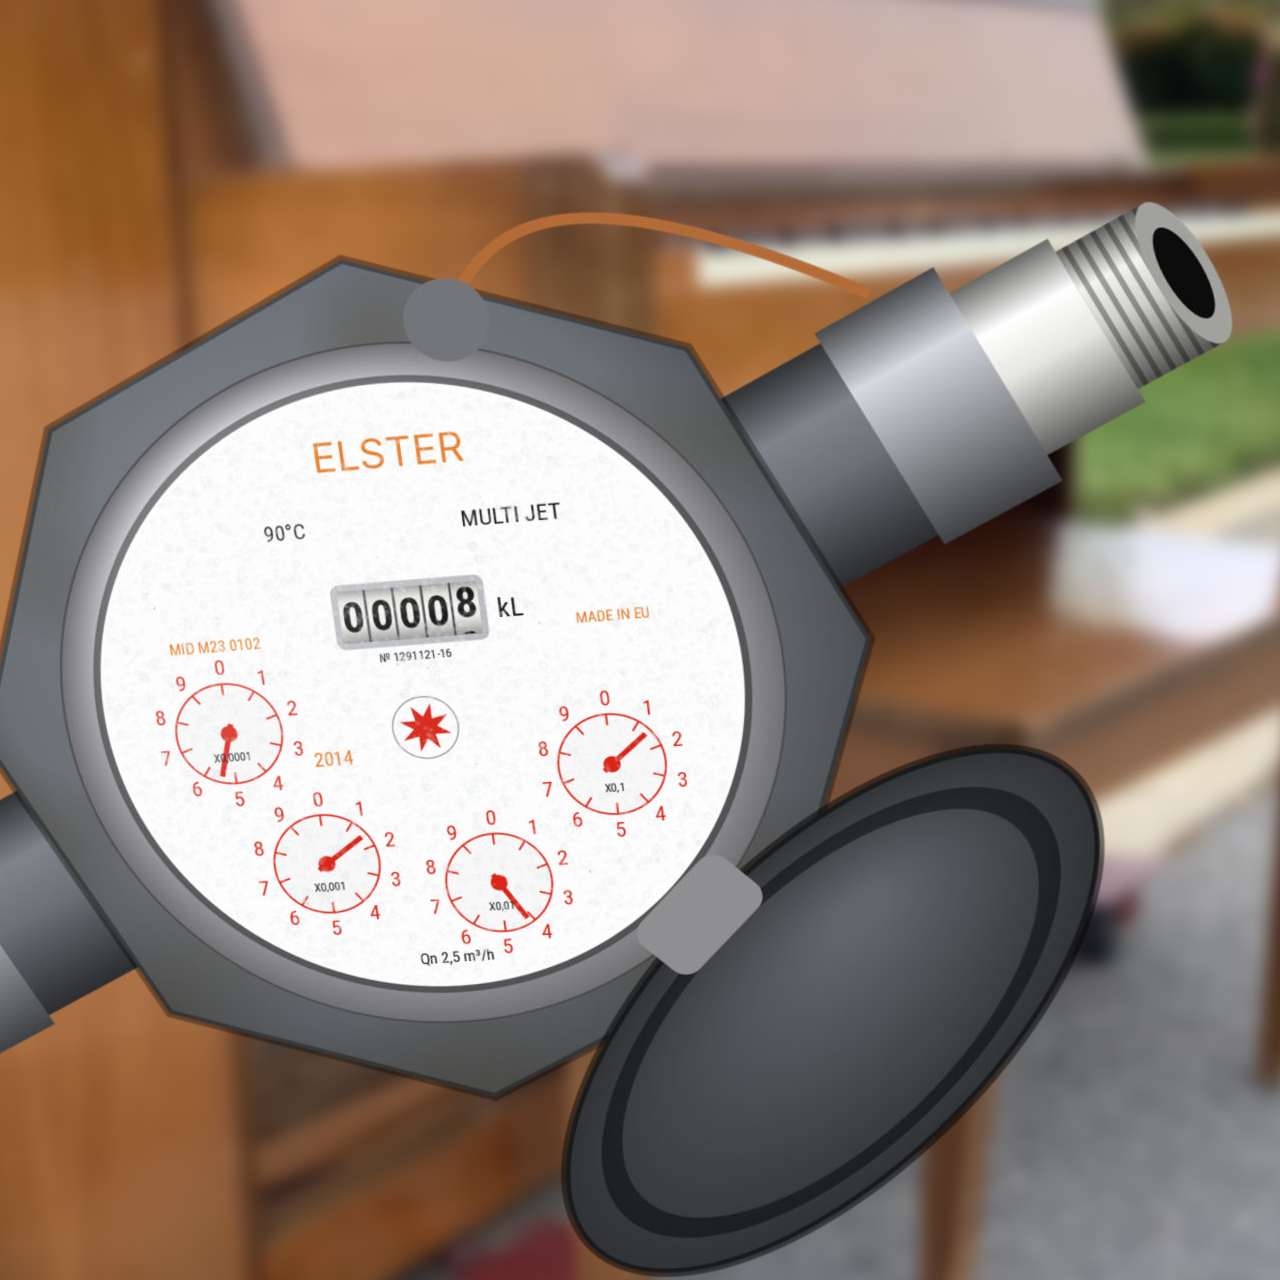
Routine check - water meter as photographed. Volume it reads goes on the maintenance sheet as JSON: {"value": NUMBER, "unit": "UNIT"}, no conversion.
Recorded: {"value": 8.1415, "unit": "kL"}
